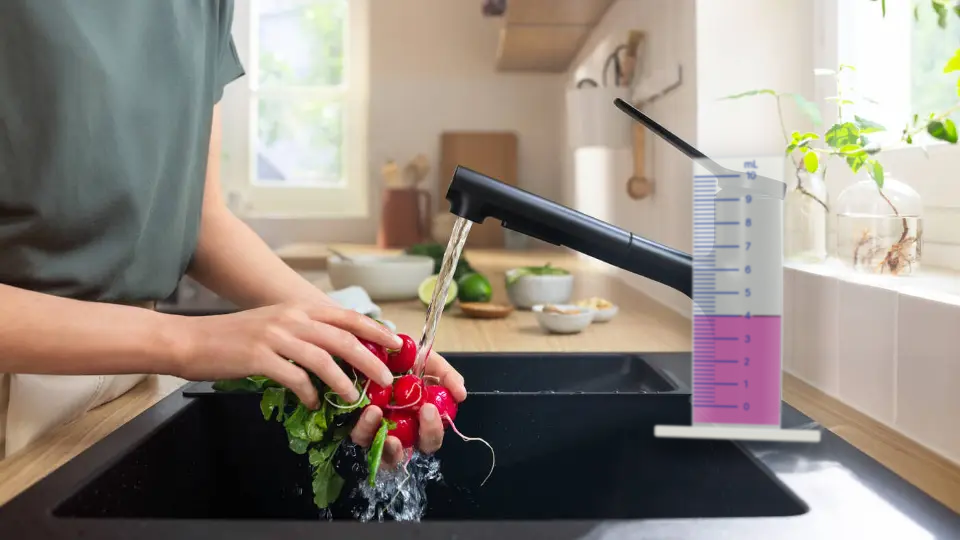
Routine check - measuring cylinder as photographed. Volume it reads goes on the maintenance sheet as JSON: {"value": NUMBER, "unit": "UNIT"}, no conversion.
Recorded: {"value": 4, "unit": "mL"}
